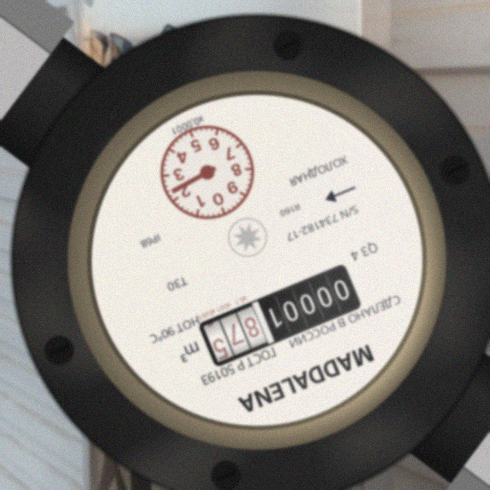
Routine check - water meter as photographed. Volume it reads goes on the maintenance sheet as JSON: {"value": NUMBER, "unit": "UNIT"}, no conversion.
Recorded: {"value": 1.8752, "unit": "m³"}
